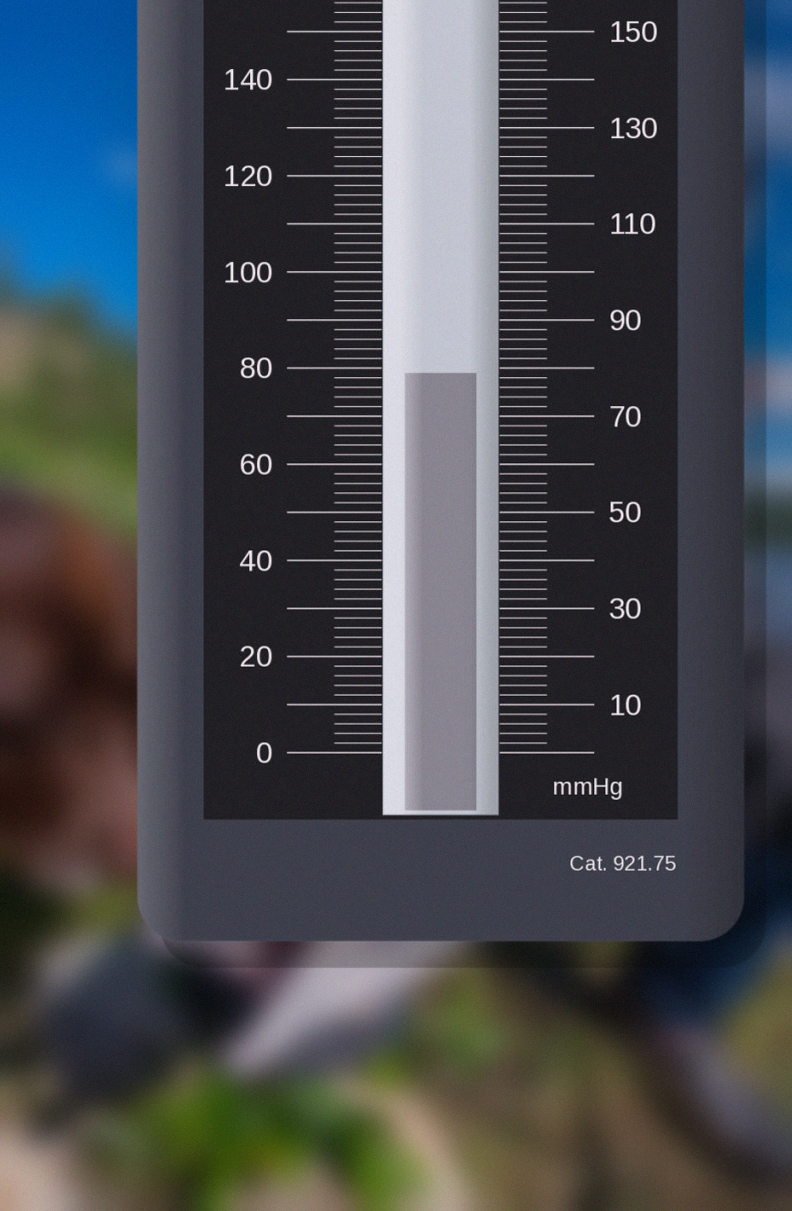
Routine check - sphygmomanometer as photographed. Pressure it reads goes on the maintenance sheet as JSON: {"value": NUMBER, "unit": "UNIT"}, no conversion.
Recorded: {"value": 79, "unit": "mmHg"}
